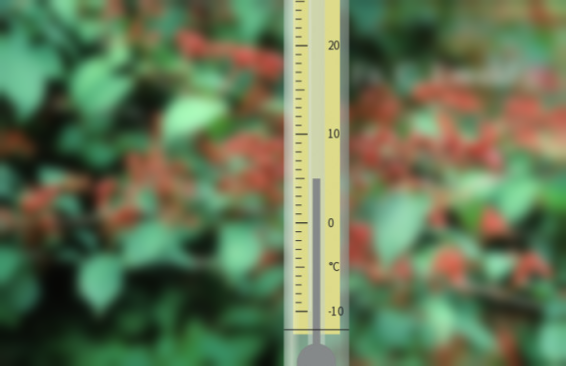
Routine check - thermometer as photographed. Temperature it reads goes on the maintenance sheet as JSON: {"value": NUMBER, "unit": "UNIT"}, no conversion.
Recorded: {"value": 5, "unit": "°C"}
